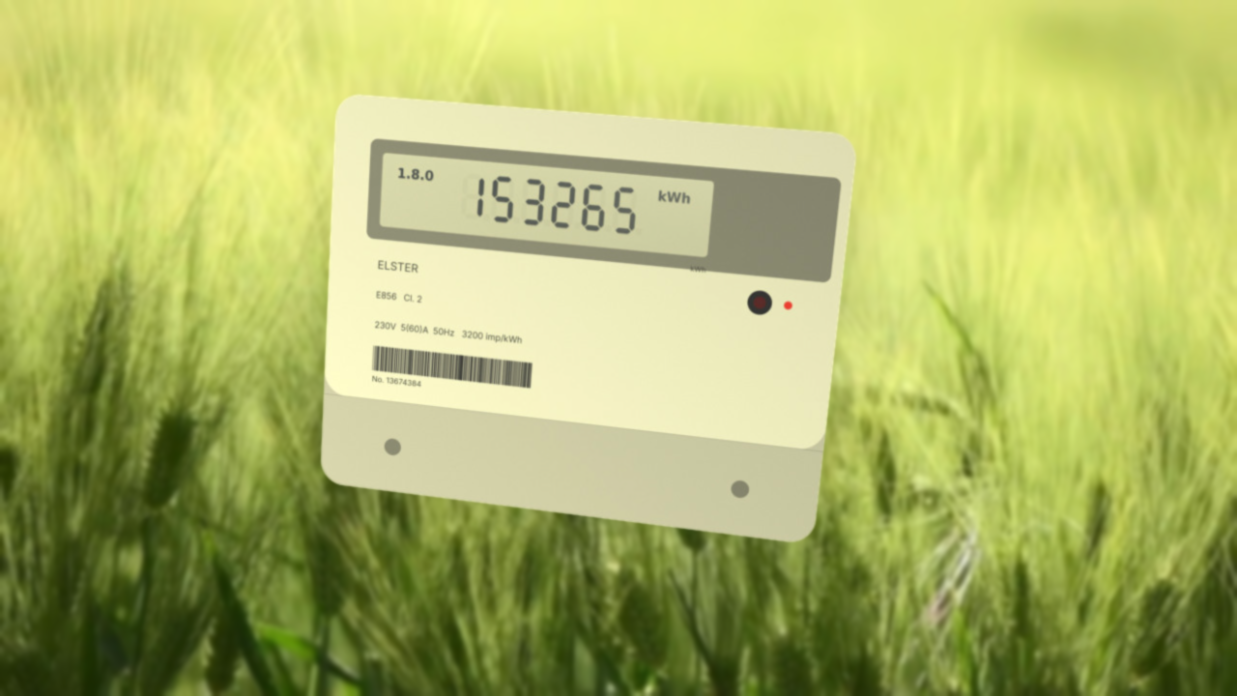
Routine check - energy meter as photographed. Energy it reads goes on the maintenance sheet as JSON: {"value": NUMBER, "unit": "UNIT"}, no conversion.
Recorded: {"value": 153265, "unit": "kWh"}
